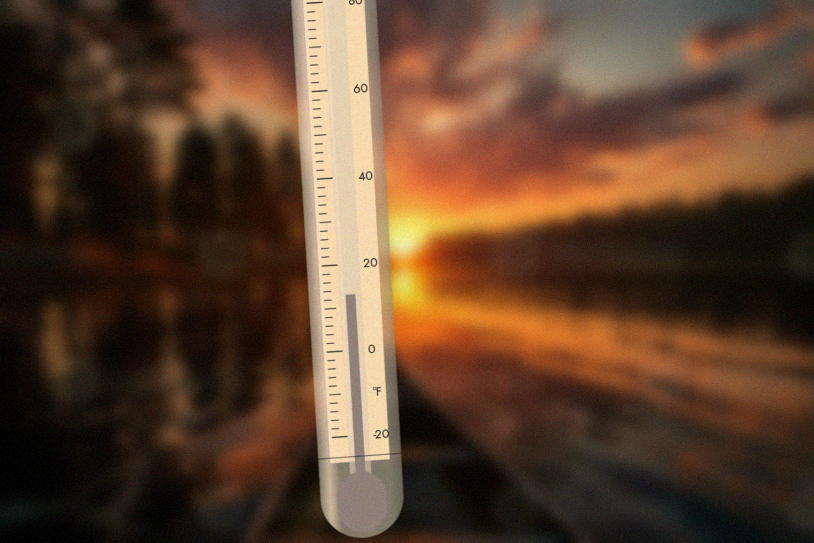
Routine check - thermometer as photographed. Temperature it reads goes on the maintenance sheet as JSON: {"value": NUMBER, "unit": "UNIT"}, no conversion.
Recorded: {"value": 13, "unit": "°F"}
